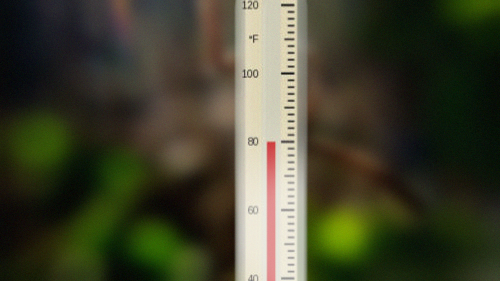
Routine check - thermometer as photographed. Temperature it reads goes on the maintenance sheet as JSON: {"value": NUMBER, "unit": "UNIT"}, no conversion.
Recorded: {"value": 80, "unit": "°F"}
